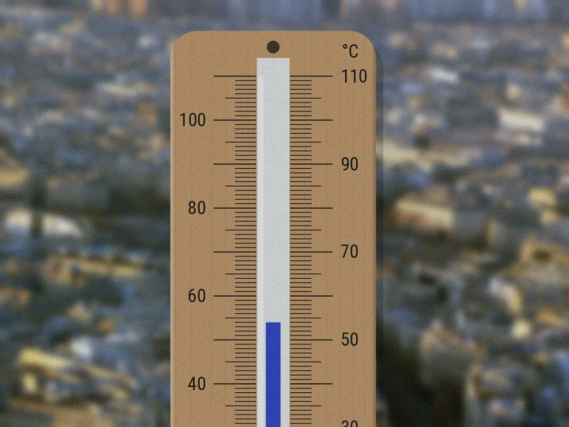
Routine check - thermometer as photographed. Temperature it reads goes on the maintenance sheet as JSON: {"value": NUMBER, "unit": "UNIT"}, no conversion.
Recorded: {"value": 54, "unit": "°C"}
